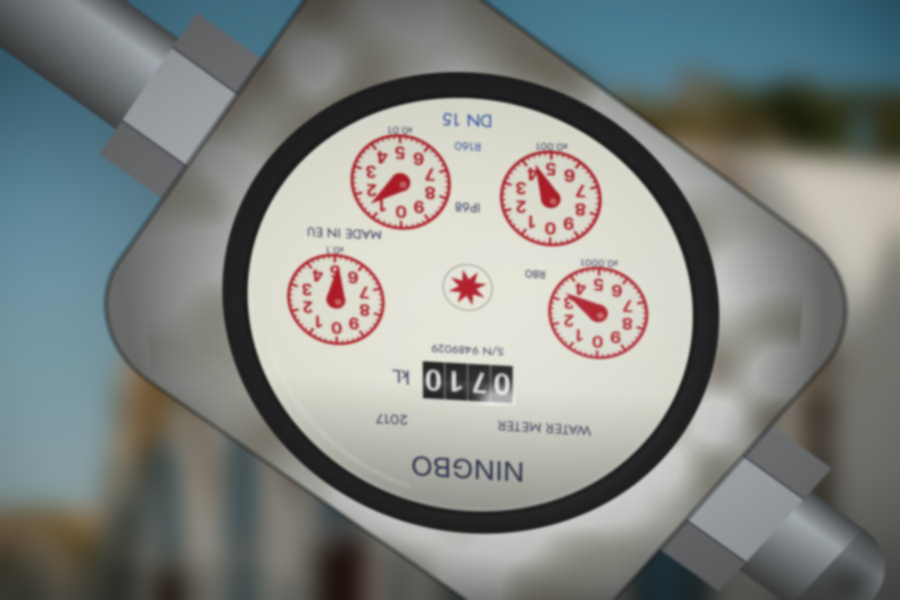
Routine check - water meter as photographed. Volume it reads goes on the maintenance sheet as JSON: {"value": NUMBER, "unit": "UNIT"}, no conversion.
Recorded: {"value": 710.5143, "unit": "kL"}
